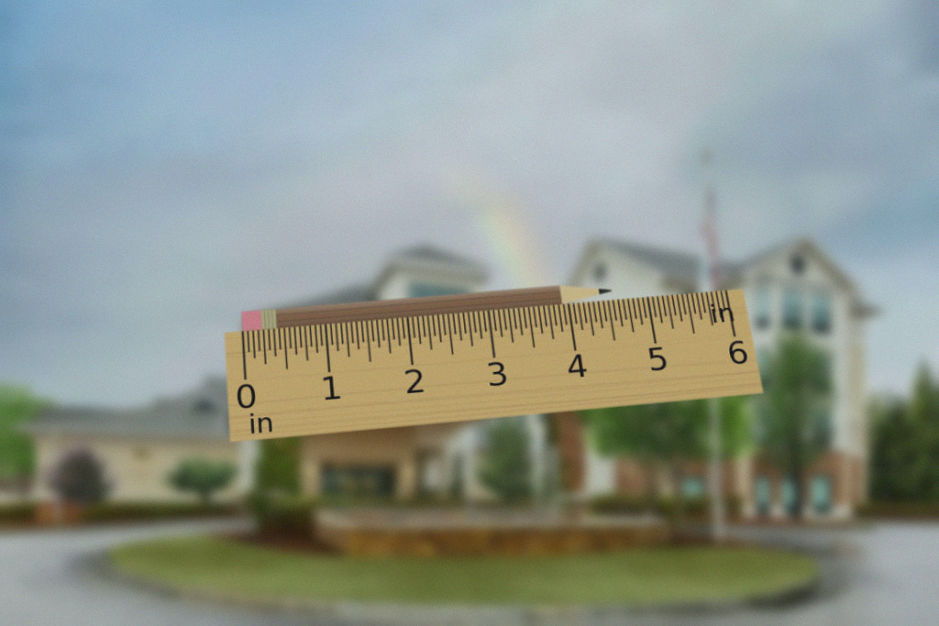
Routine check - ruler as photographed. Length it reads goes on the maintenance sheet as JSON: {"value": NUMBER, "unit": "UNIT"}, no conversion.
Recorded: {"value": 4.5625, "unit": "in"}
